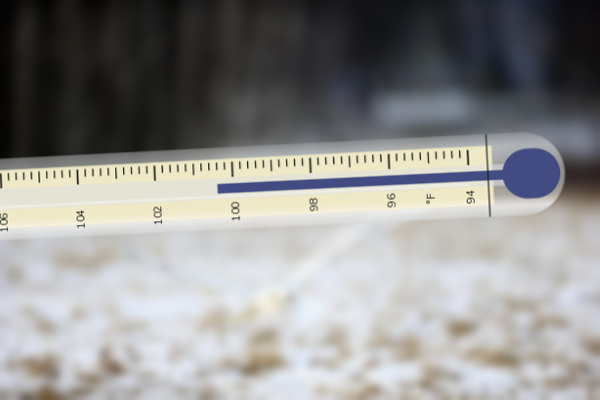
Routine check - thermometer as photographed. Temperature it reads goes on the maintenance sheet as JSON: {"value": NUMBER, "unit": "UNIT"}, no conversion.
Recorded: {"value": 100.4, "unit": "°F"}
